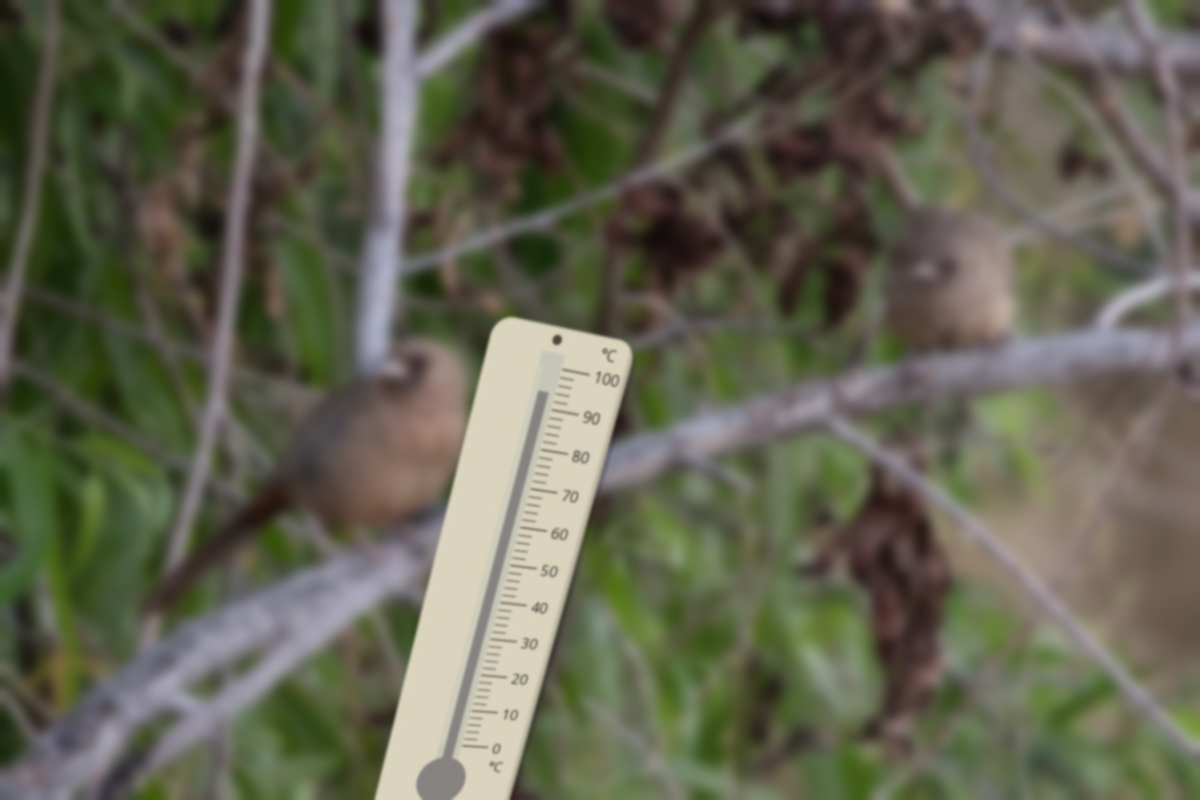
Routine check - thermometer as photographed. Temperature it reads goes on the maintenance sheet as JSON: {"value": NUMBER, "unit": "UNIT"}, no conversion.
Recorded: {"value": 94, "unit": "°C"}
